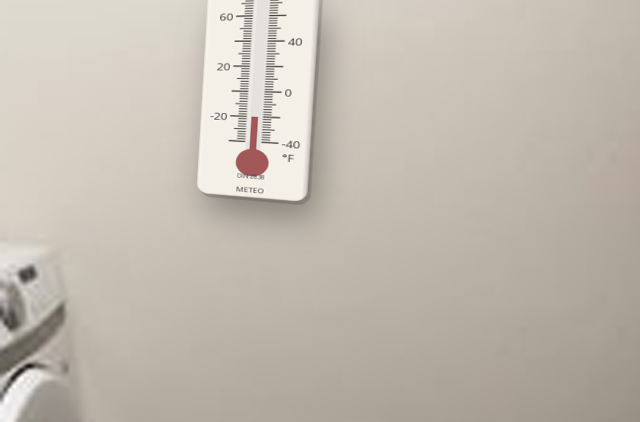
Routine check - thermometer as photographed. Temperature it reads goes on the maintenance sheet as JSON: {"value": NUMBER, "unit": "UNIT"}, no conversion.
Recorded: {"value": -20, "unit": "°F"}
